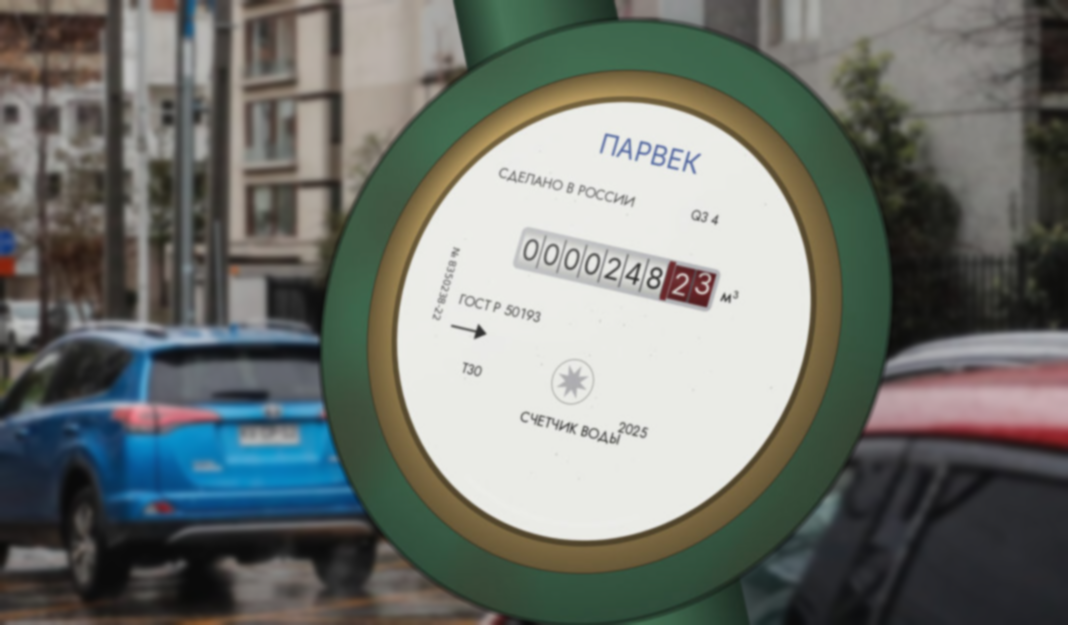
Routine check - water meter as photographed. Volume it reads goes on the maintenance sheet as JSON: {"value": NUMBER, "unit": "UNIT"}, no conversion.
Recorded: {"value": 248.23, "unit": "m³"}
